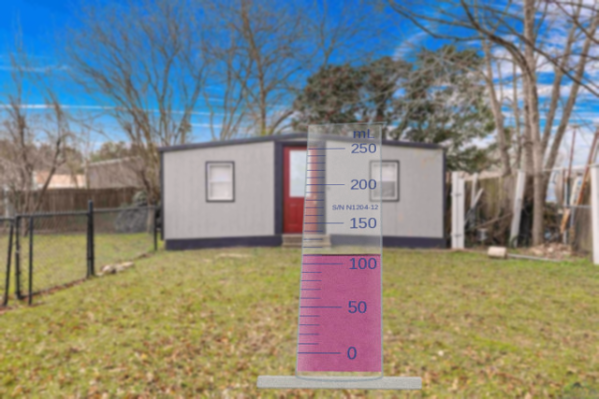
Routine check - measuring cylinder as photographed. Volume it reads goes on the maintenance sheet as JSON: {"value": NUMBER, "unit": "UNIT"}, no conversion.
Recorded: {"value": 110, "unit": "mL"}
